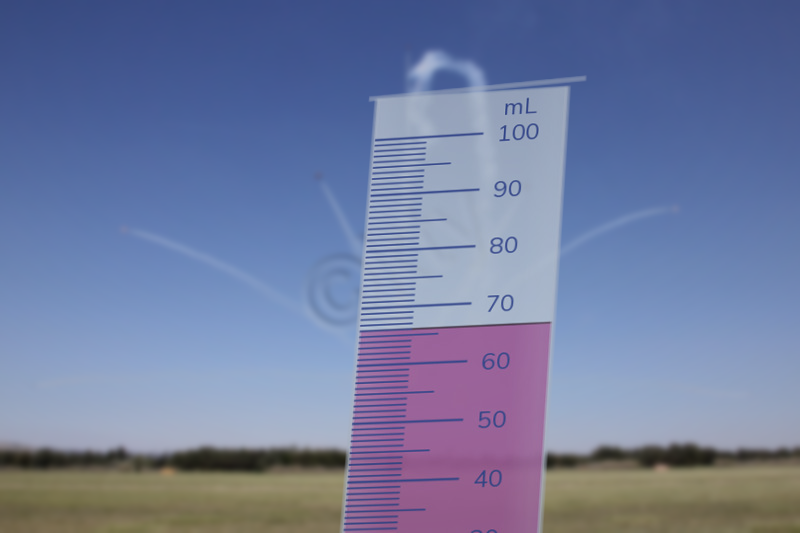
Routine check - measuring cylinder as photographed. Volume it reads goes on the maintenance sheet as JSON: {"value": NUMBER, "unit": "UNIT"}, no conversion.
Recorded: {"value": 66, "unit": "mL"}
